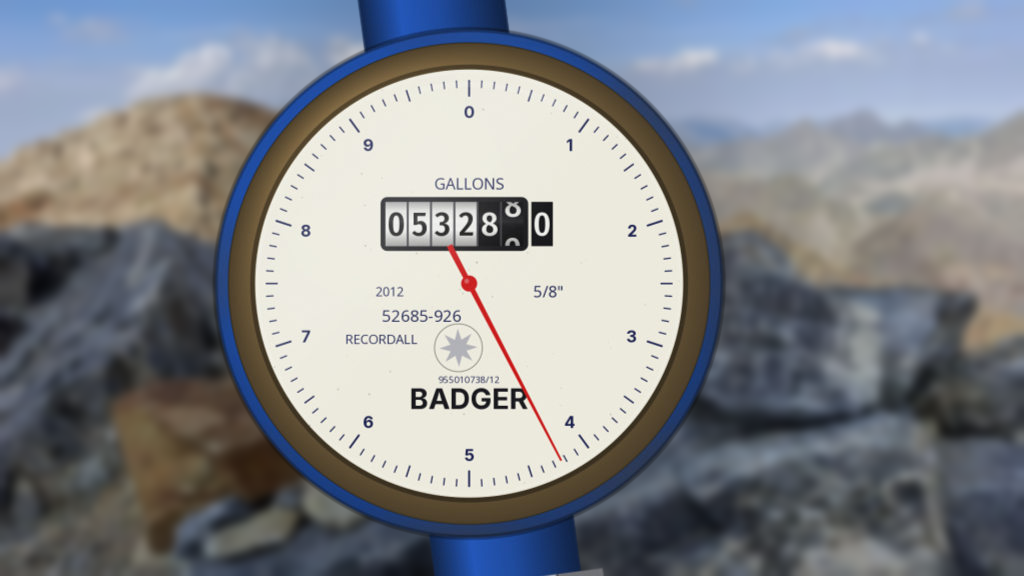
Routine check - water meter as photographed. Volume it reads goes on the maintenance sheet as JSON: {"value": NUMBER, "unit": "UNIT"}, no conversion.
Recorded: {"value": 532884.2, "unit": "gal"}
